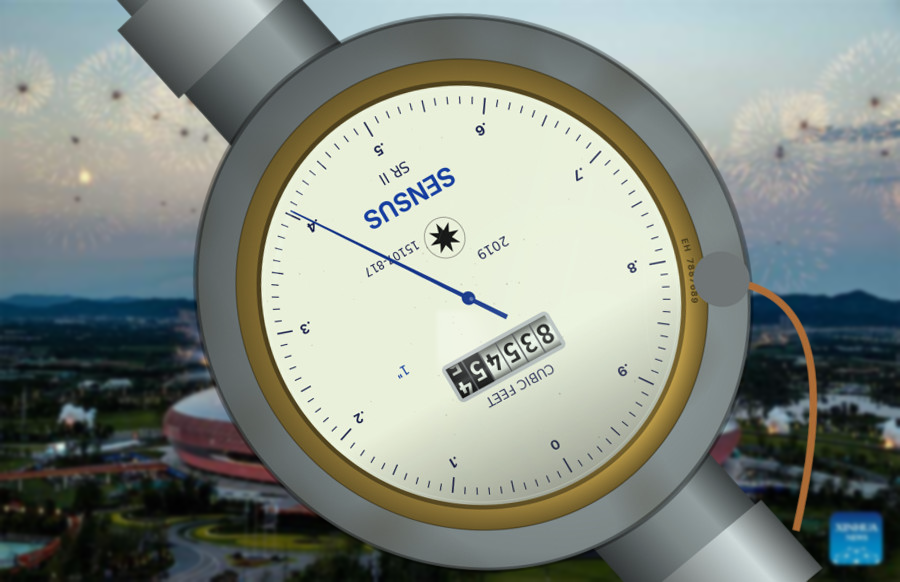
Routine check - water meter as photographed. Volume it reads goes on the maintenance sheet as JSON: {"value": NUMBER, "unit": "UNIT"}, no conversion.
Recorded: {"value": 835454.40, "unit": "ft³"}
